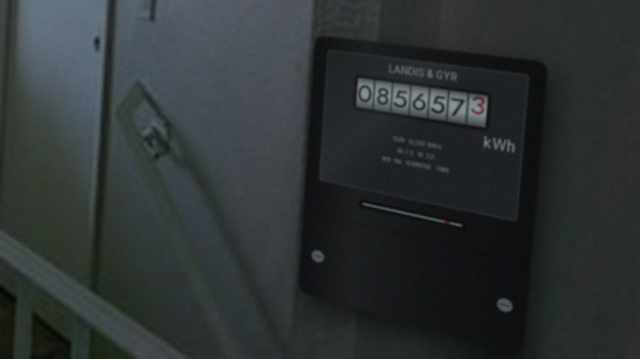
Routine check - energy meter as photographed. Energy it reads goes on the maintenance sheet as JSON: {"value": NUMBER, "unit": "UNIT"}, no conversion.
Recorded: {"value": 85657.3, "unit": "kWh"}
